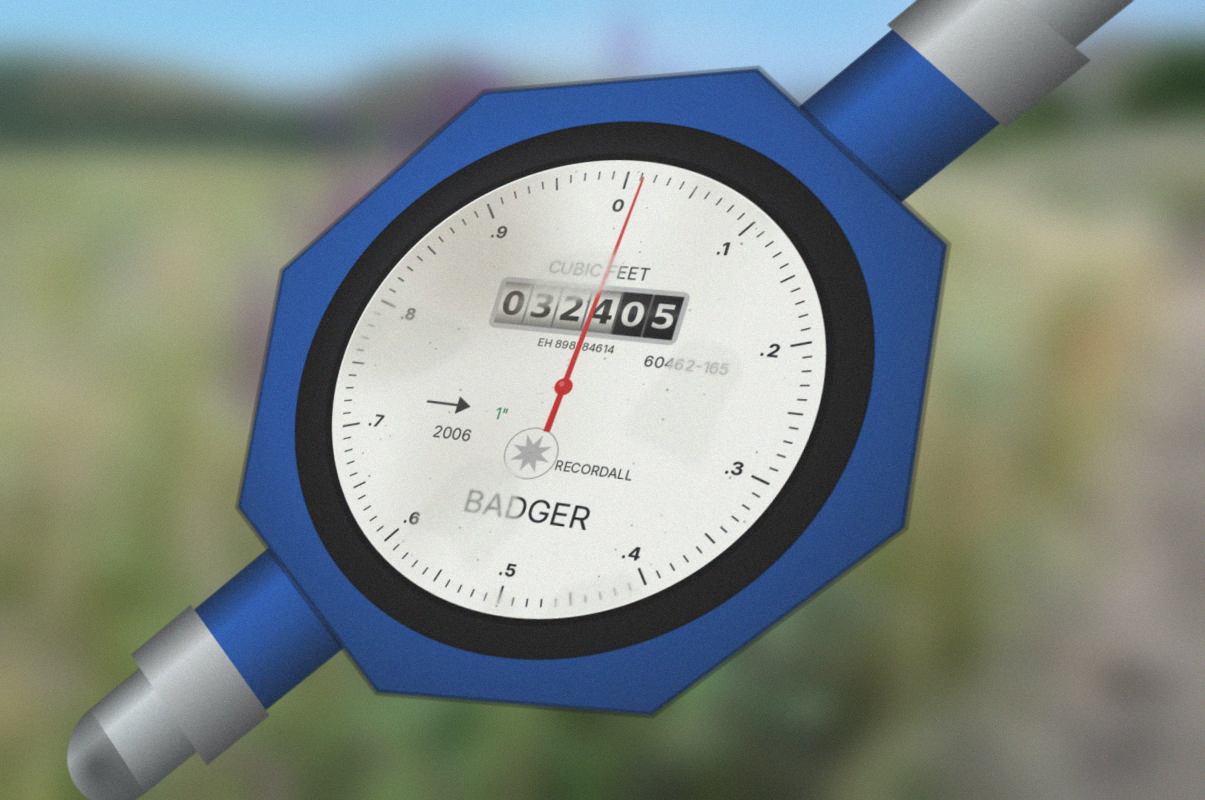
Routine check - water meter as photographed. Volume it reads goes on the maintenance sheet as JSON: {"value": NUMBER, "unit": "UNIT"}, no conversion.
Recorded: {"value": 32405.01, "unit": "ft³"}
